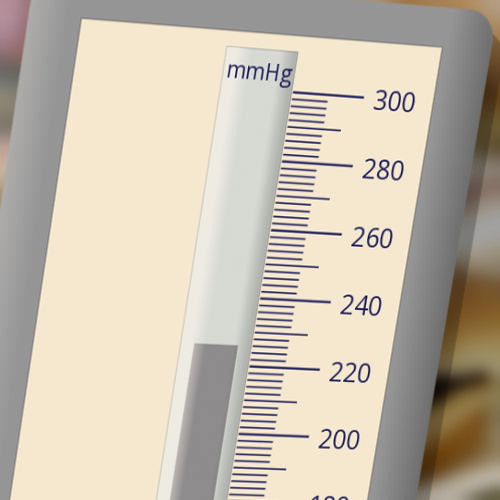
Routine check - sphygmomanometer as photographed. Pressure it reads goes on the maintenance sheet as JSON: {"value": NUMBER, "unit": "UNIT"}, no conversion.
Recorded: {"value": 226, "unit": "mmHg"}
